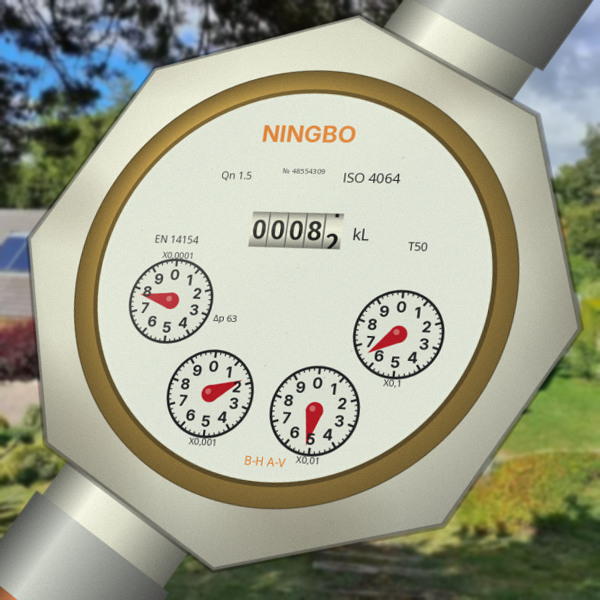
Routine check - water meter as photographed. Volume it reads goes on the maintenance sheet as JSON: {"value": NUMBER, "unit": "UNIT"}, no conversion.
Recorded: {"value": 81.6517, "unit": "kL"}
